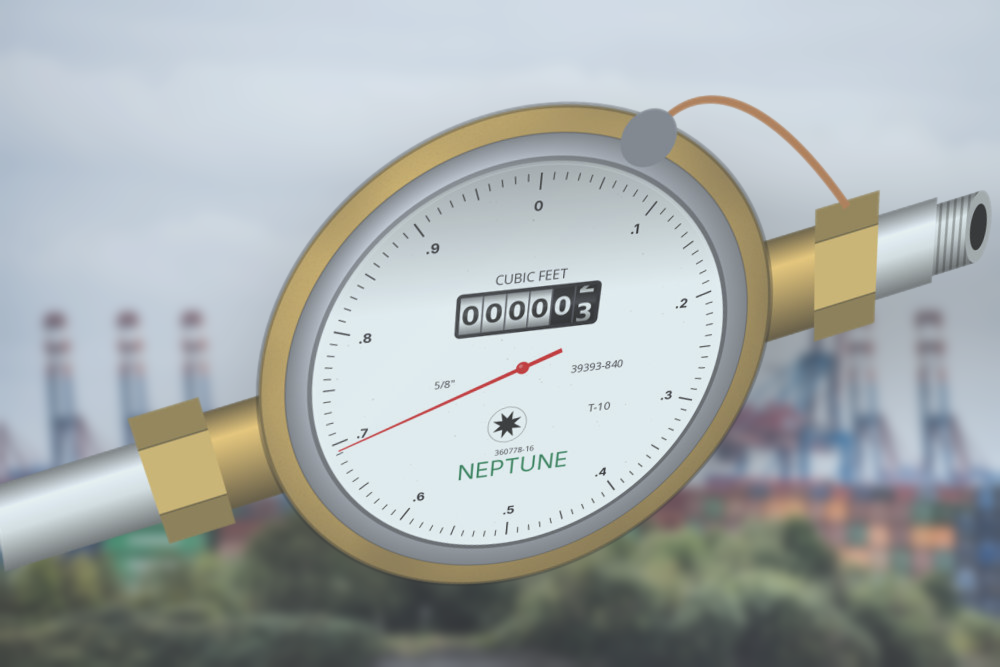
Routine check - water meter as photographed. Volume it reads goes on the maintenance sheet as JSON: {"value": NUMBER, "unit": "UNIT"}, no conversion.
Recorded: {"value": 2.69, "unit": "ft³"}
